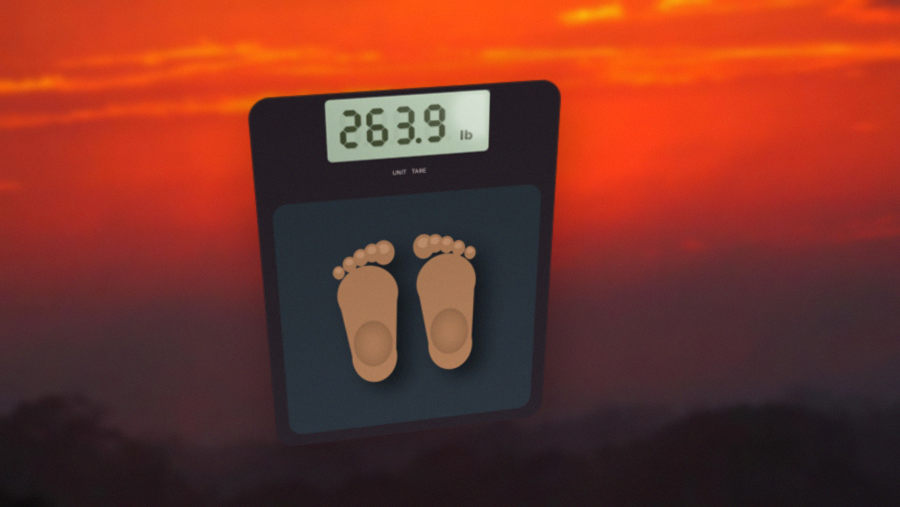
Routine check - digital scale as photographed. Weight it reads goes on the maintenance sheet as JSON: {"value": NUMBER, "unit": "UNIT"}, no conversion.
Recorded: {"value": 263.9, "unit": "lb"}
